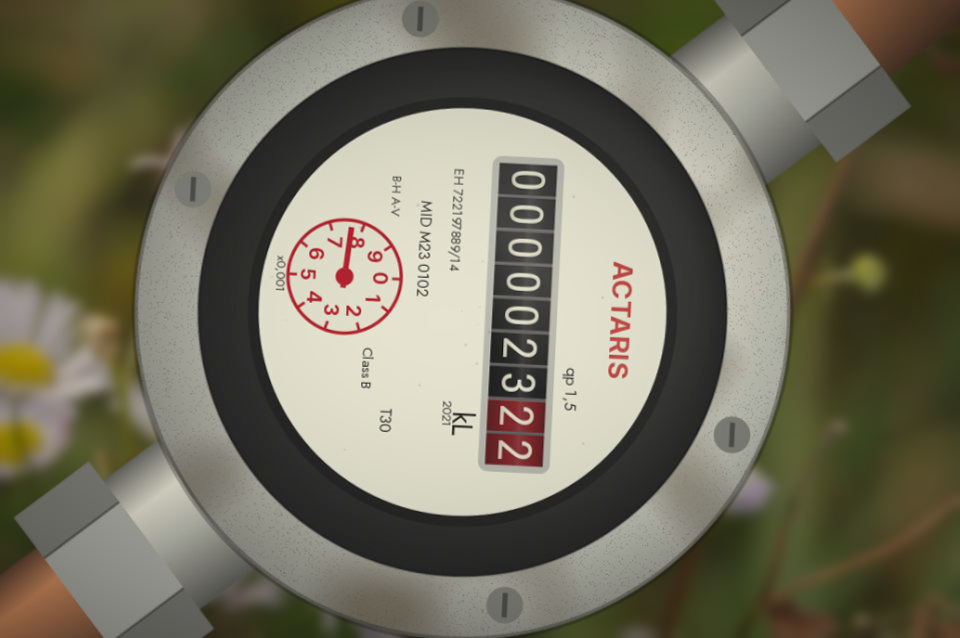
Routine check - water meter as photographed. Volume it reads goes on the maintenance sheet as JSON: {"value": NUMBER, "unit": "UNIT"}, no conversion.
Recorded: {"value": 23.227, "unit": "kL"}
